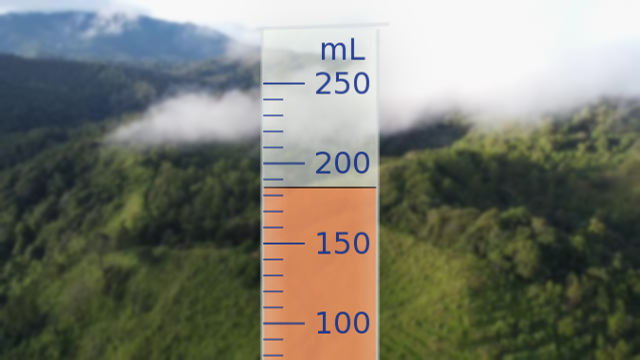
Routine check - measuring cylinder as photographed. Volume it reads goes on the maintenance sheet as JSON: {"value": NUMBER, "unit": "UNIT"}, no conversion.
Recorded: {"value": 185, "unit": "mL"}
